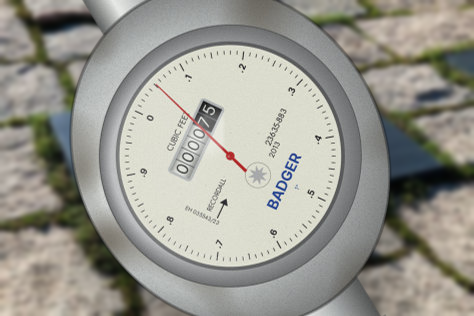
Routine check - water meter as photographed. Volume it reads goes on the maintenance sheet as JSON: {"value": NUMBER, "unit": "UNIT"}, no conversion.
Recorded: {"value": 75.05, "unit": "ft³"}
